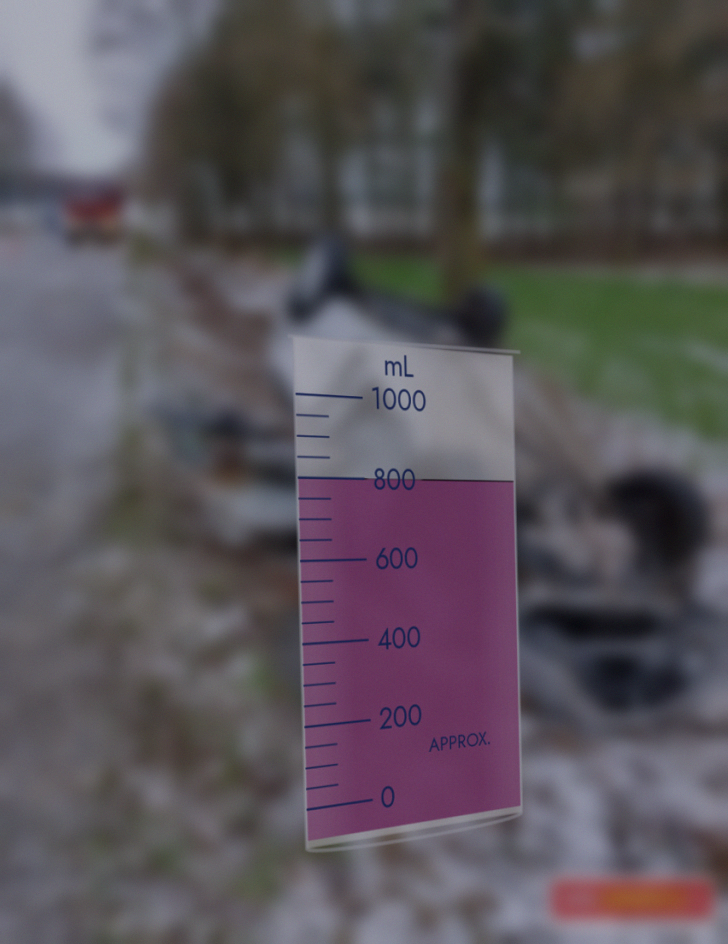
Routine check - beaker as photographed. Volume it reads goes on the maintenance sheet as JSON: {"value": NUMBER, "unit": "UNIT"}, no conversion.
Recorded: {"value": 800, "unit": "mL"}
